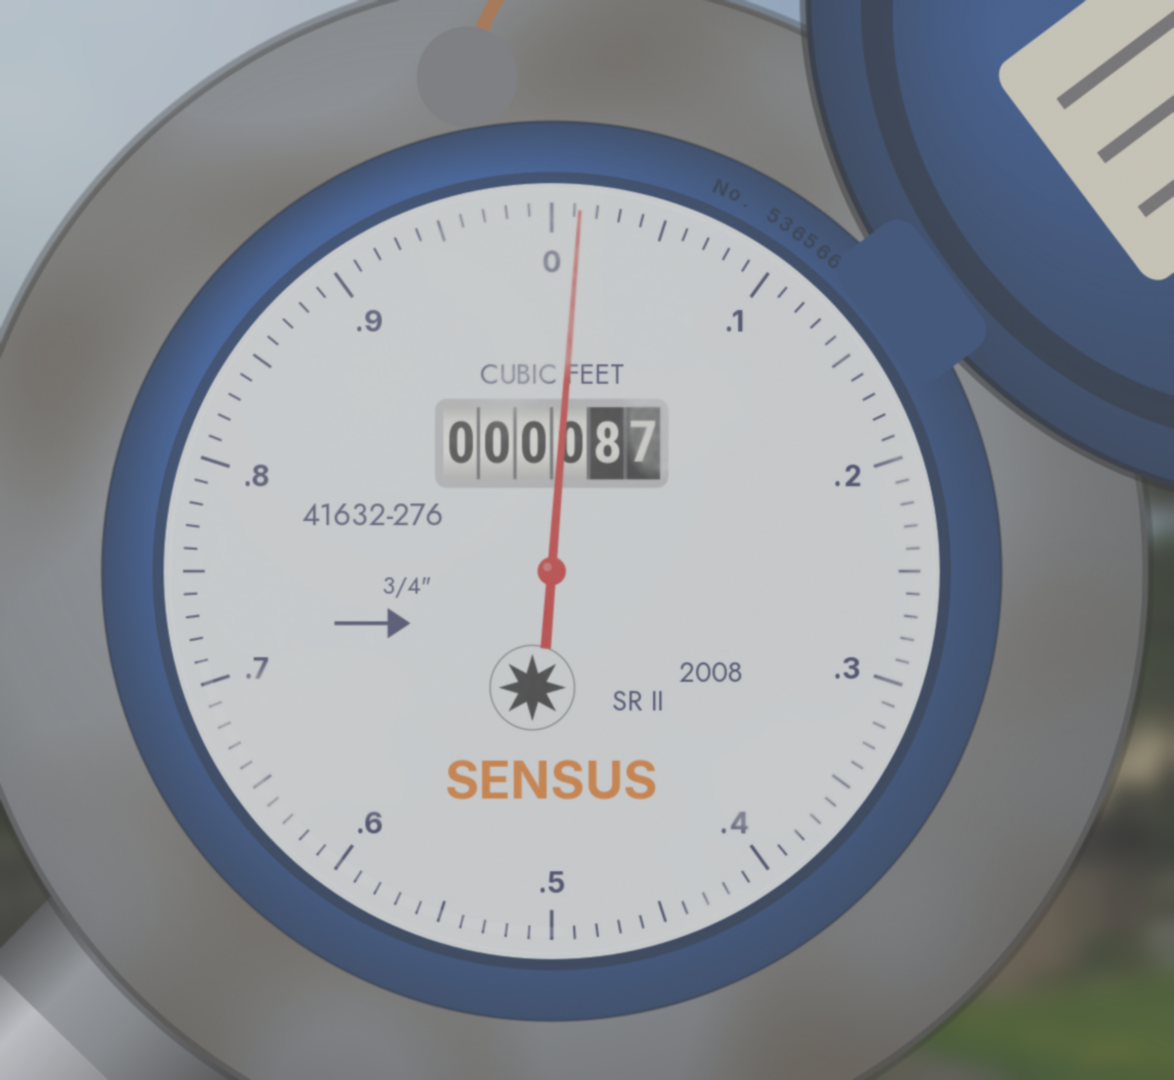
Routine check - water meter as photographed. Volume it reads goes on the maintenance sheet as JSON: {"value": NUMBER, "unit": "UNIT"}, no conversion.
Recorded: {"value": 87.01, "unit": "ft³"}
